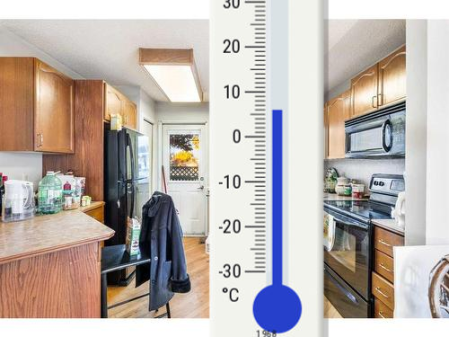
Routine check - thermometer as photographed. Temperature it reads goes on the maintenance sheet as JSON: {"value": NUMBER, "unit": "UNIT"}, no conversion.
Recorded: {"value": 6, "unit": "°C"}
